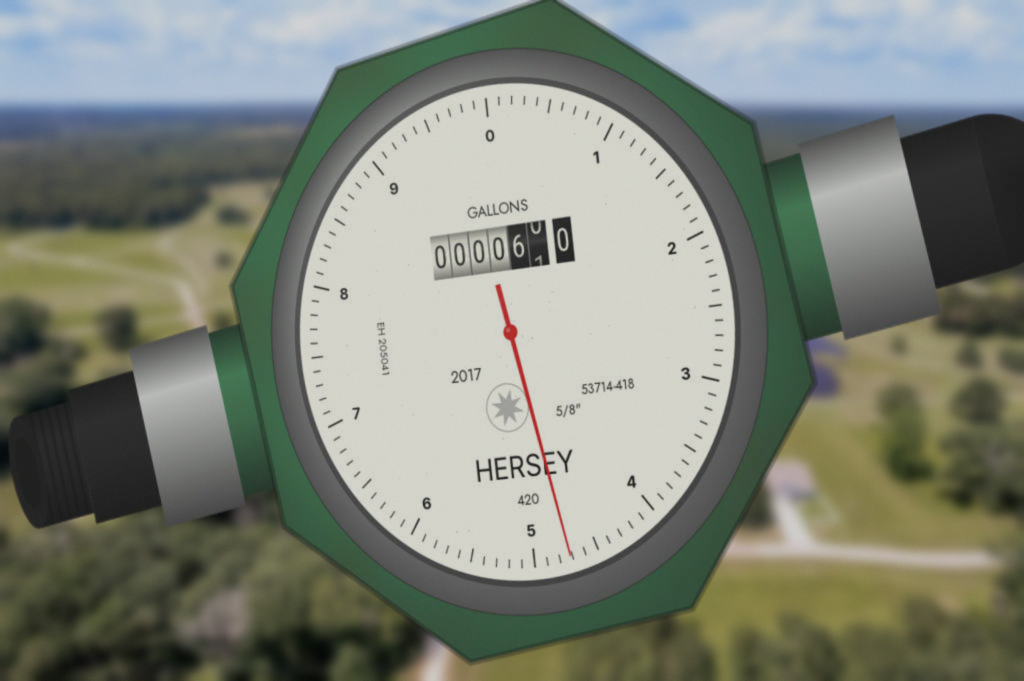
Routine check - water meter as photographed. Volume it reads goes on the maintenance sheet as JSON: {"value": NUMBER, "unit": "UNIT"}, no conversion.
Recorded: {"value": 604.7, "unit": "gal"}
